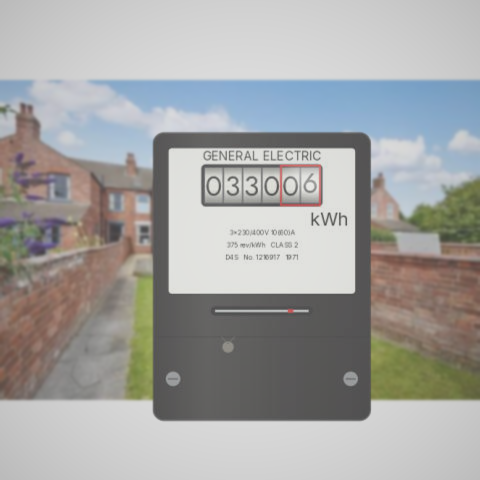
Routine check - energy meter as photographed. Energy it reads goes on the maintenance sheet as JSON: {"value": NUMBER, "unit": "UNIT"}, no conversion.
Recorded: {"value": 330.06, "unit": "kWh"}
